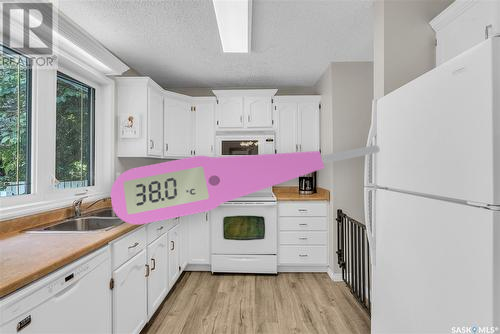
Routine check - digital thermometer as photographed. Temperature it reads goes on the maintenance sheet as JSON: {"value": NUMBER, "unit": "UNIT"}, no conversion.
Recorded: {"value": 38.0, "unit": "°C"}
